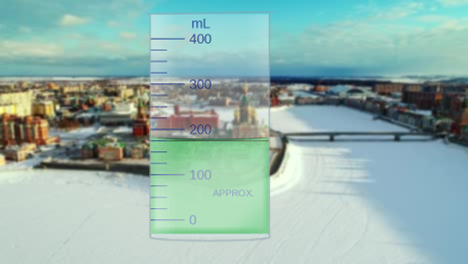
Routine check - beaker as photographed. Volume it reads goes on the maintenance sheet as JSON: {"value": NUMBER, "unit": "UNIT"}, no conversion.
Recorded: {"value": 175, "unit": "mL"}
